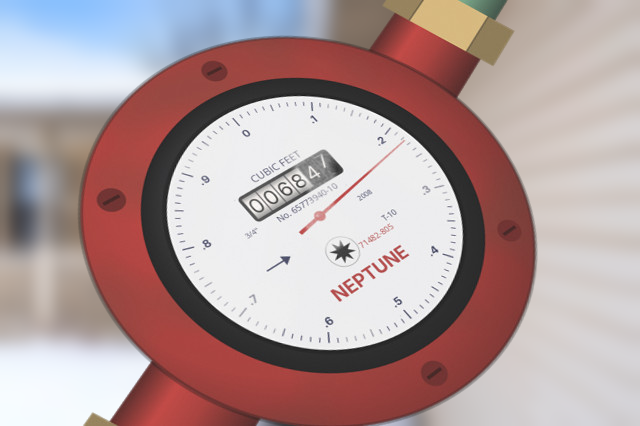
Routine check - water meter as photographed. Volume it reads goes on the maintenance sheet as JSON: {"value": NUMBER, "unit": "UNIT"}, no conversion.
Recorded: {"value": 6847.22, "unit": "ft³"}
